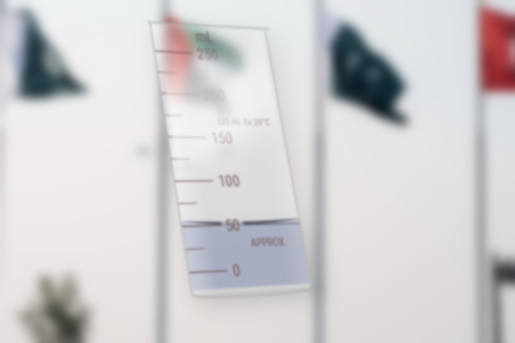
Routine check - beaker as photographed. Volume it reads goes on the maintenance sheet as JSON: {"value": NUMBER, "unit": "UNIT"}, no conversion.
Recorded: {"value": 50, "unit": "mL"}
